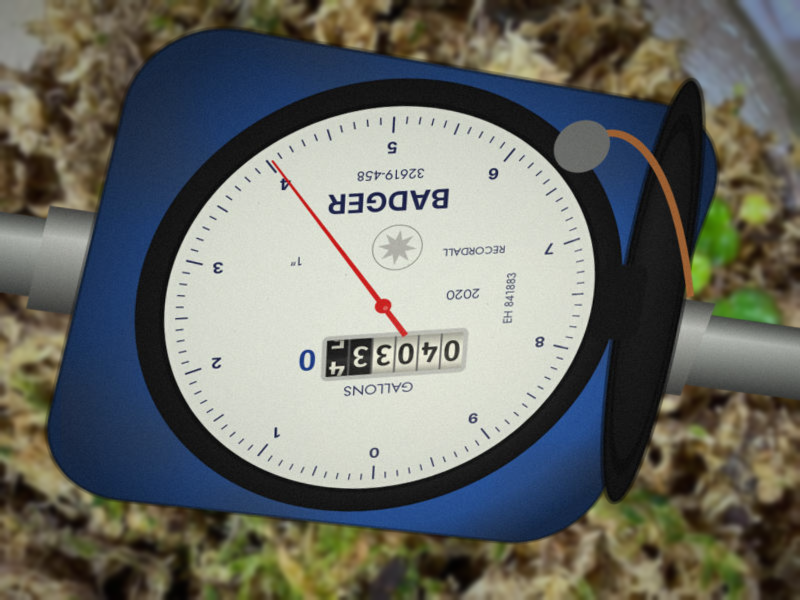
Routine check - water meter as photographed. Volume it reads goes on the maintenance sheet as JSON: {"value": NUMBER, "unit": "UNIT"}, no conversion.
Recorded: {"value": 403344.0, "unit": "gal"}
